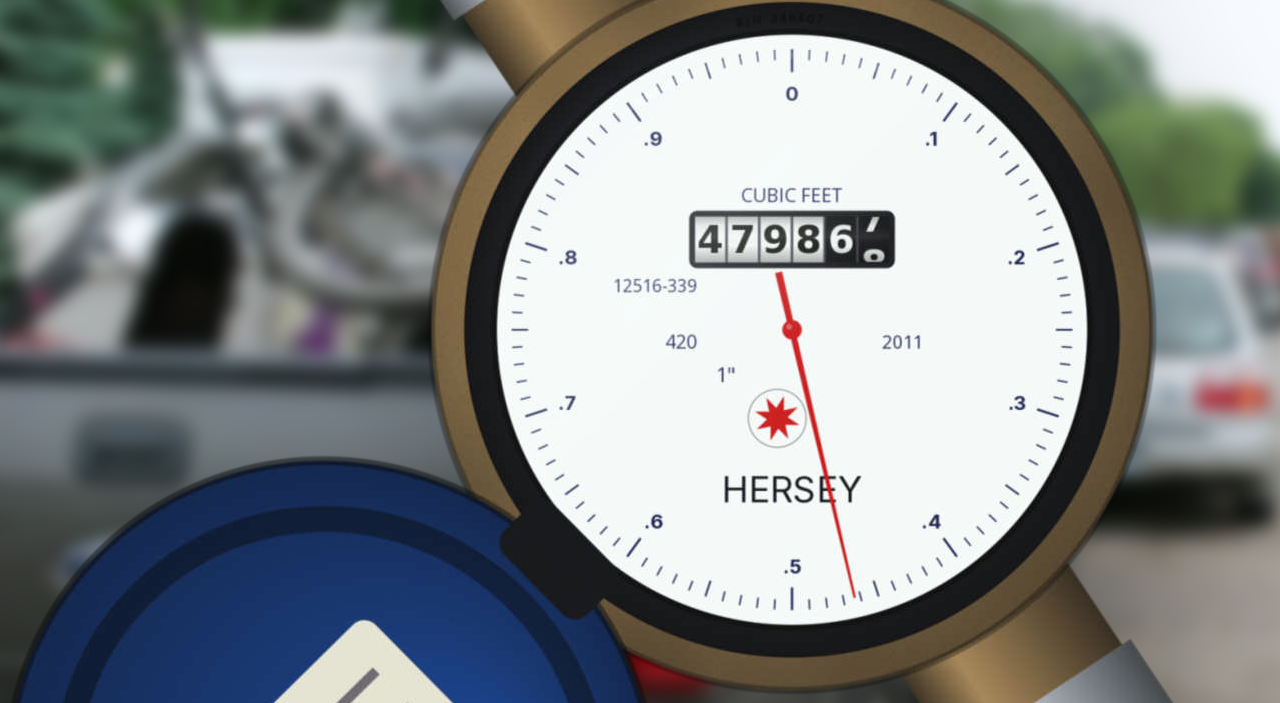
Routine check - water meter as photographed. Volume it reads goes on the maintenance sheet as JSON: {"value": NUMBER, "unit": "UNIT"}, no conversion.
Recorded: {"value": 479867.46, "unit": "ft³"}
